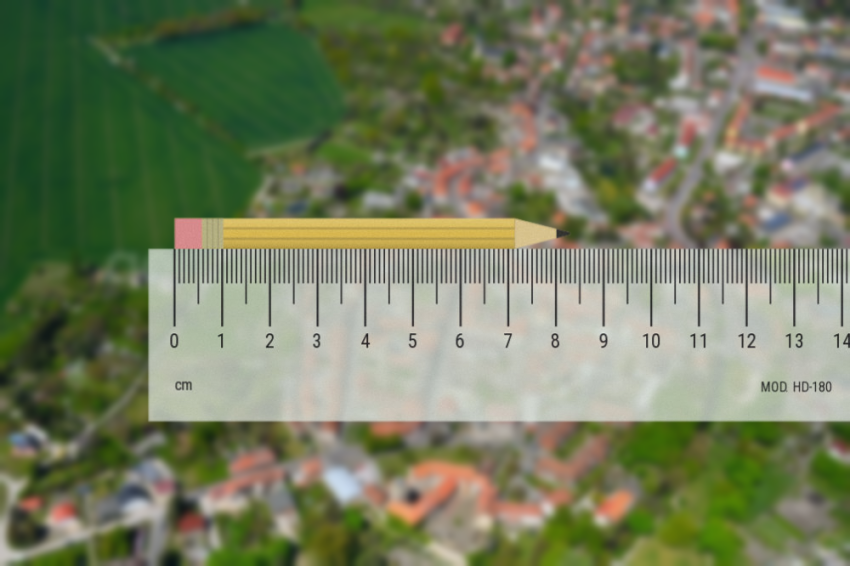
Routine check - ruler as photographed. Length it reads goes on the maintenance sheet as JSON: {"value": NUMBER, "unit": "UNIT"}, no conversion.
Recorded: {"value": 8.3, "unit": "cm"}
